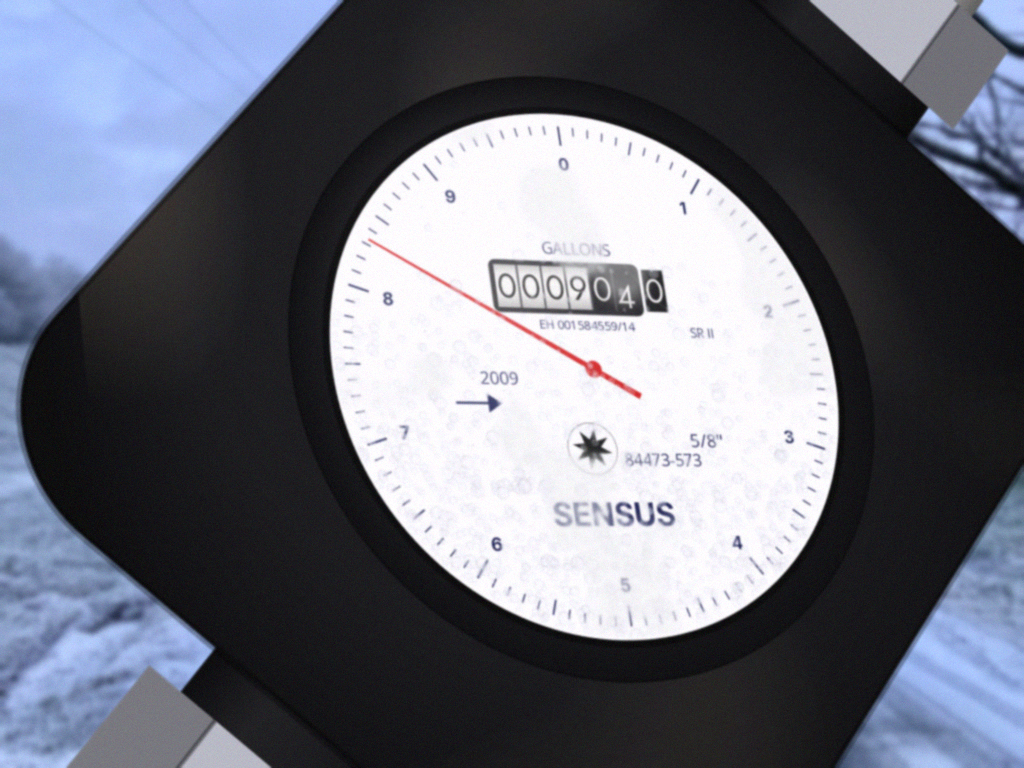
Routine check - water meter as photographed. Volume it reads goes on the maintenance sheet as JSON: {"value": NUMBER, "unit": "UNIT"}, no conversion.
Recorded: {"value": 9038.3, "unit": "gal"}
